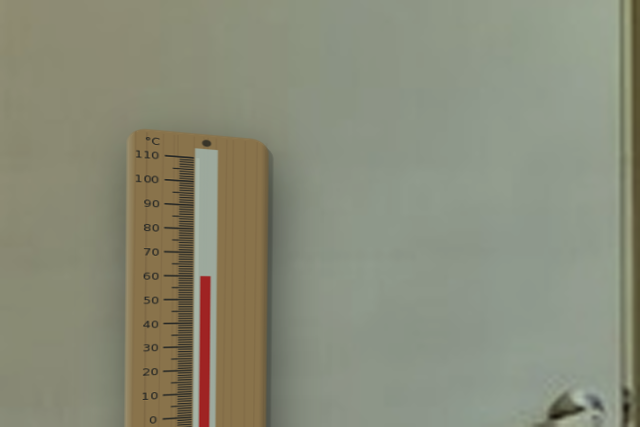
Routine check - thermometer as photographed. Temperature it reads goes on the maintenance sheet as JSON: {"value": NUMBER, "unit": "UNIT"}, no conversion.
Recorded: {"value": 60, "unit": "°C"}
